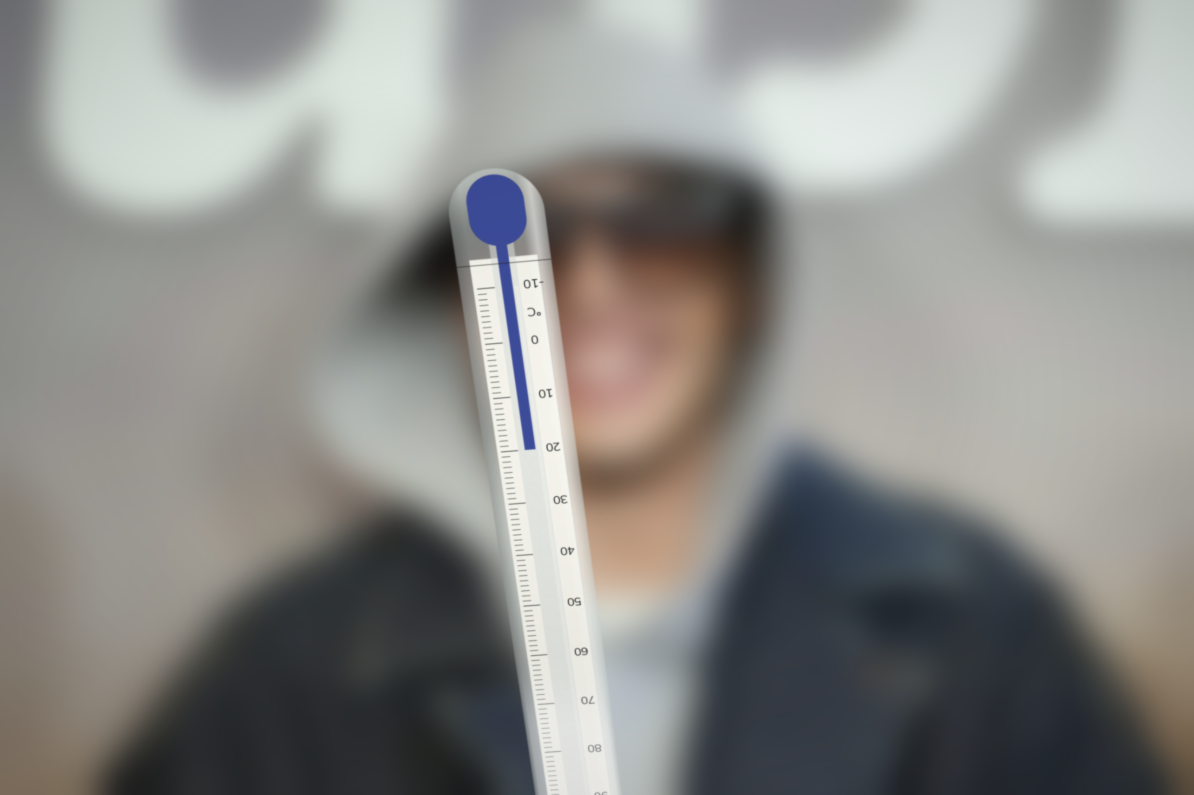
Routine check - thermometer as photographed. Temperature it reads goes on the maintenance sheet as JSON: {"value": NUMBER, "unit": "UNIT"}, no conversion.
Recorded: {"value": 20, "unit": "°C"}
